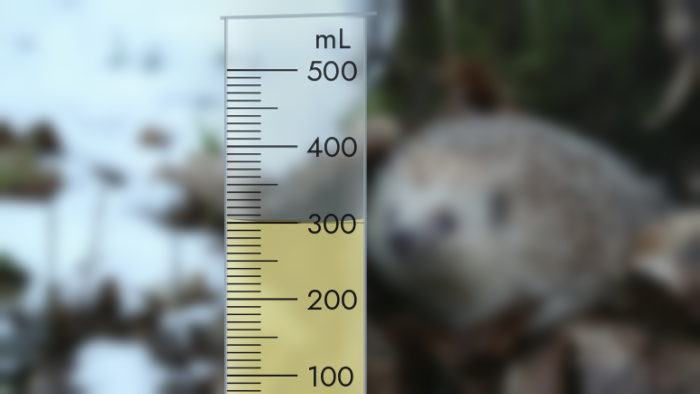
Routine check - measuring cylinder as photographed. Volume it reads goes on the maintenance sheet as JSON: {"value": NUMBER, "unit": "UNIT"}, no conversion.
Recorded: {"value": 300, "unit": "mL"}
